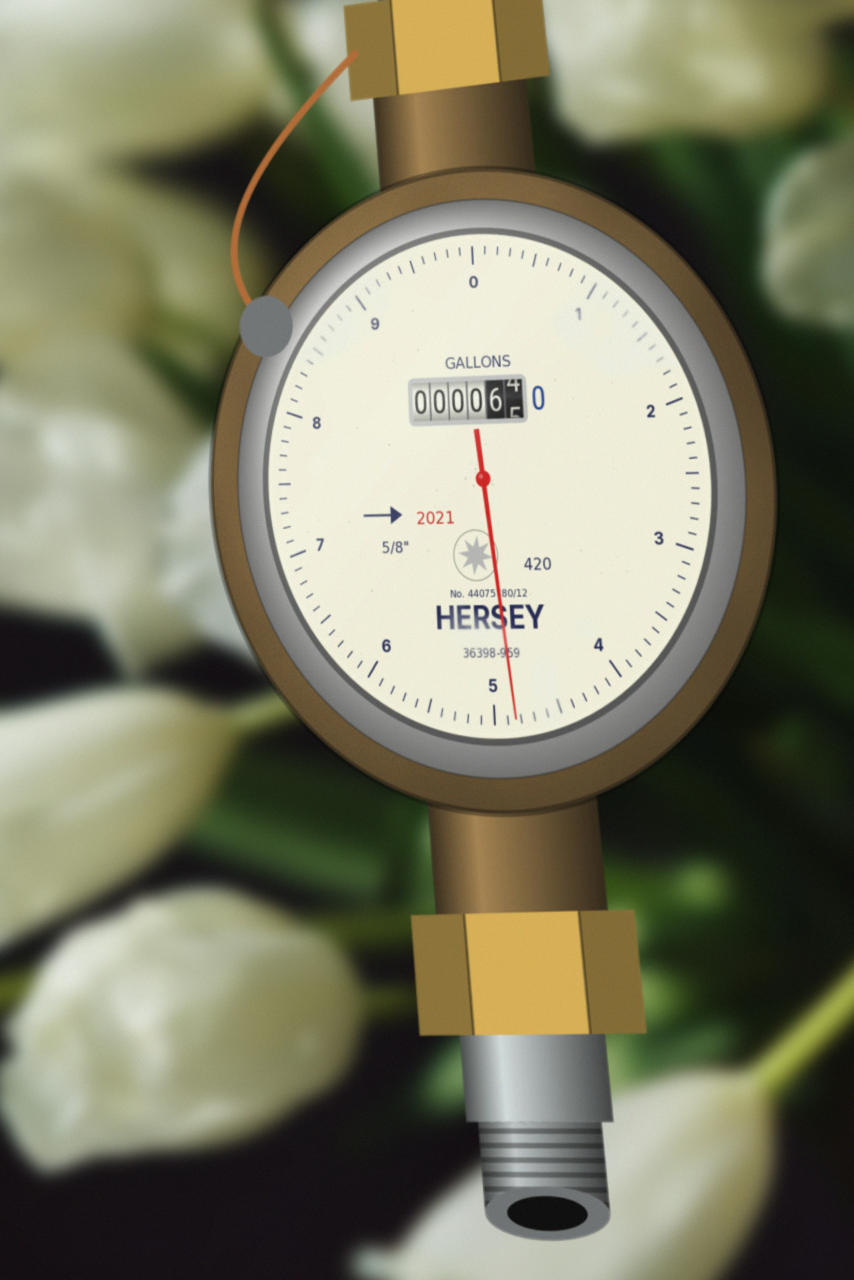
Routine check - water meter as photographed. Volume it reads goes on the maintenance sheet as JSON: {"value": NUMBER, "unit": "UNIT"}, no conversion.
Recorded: {"value": 644.8, "unit": "gal"}
